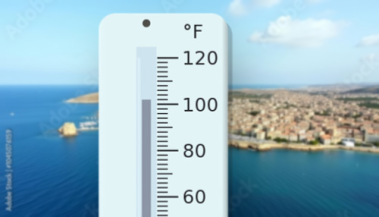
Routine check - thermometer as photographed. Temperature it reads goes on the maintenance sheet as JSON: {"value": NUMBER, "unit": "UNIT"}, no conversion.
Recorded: {"value": 102, "unit": "°F"}
